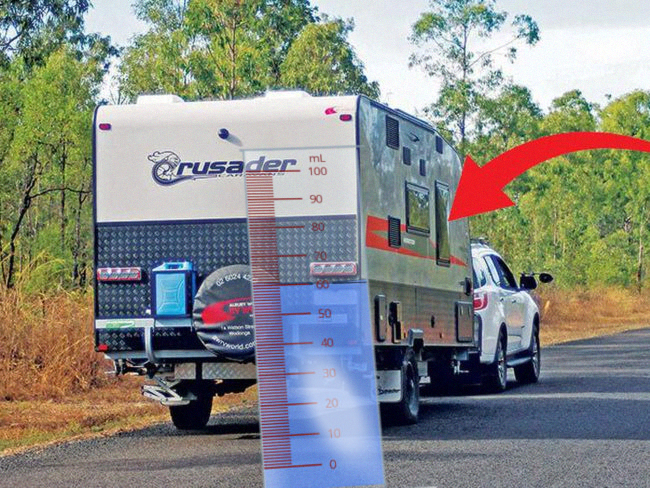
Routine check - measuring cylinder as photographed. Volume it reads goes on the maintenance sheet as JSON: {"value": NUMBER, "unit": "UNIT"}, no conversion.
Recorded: {"value": 60, "unit": "mL"}
